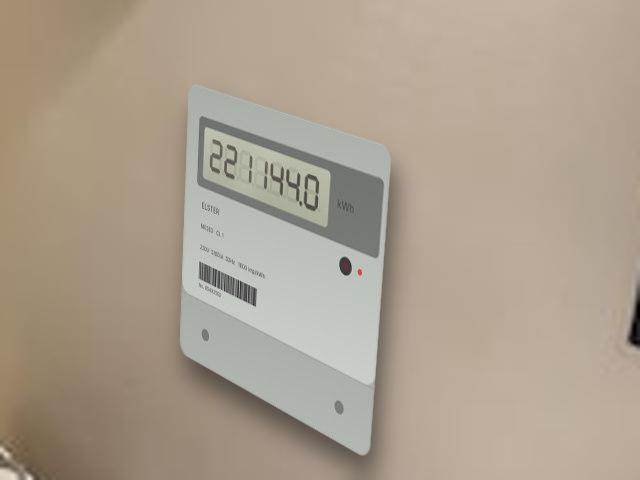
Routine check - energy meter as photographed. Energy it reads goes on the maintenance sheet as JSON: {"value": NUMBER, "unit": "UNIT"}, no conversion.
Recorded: {"value": 221144.0, "unit": "kWh"}
